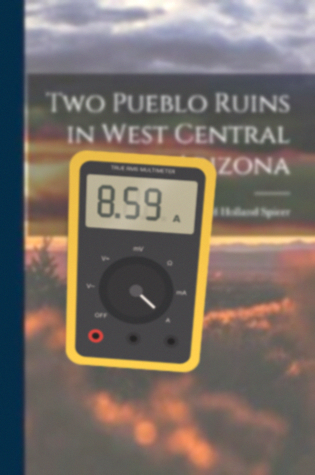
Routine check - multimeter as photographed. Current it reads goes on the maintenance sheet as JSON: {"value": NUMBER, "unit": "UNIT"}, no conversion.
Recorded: {"value": 8.59, "unit": "A"}
